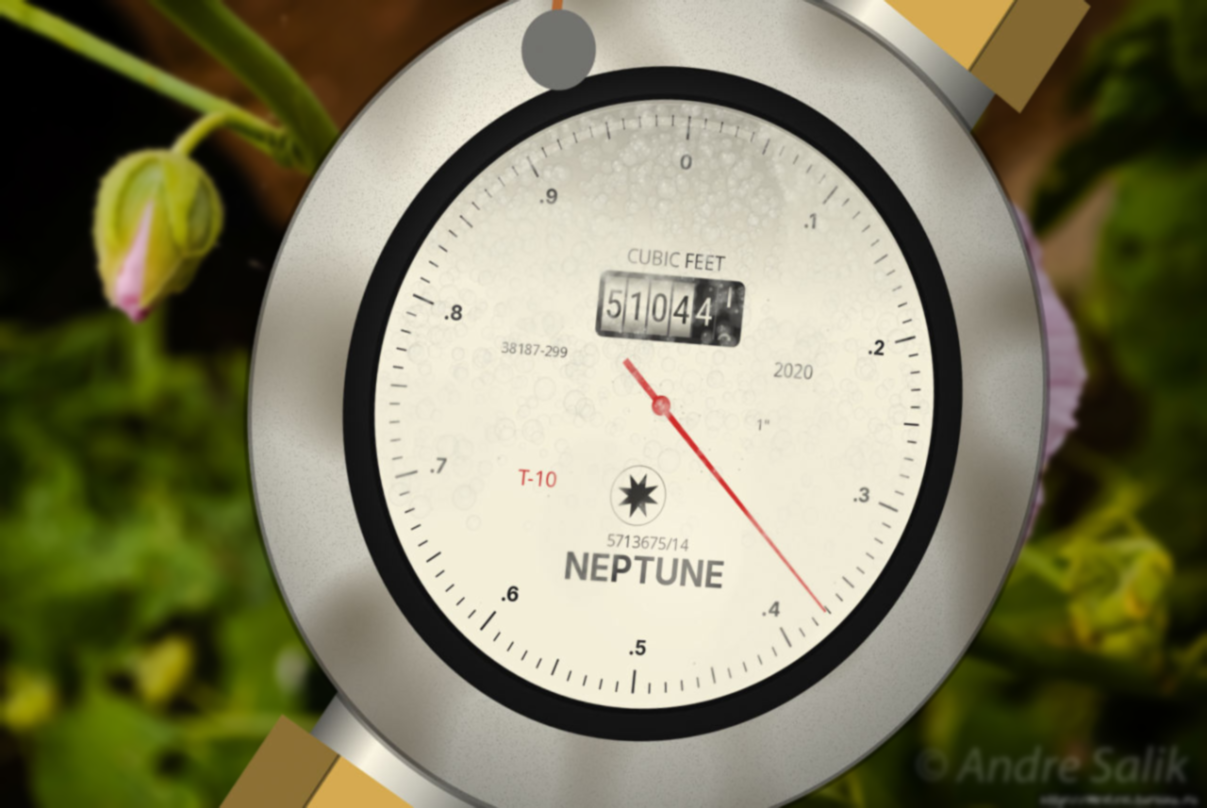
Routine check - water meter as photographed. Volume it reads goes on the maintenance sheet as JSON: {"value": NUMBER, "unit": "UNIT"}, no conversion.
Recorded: {"value": 510441.37, "unit": "ft³"}
